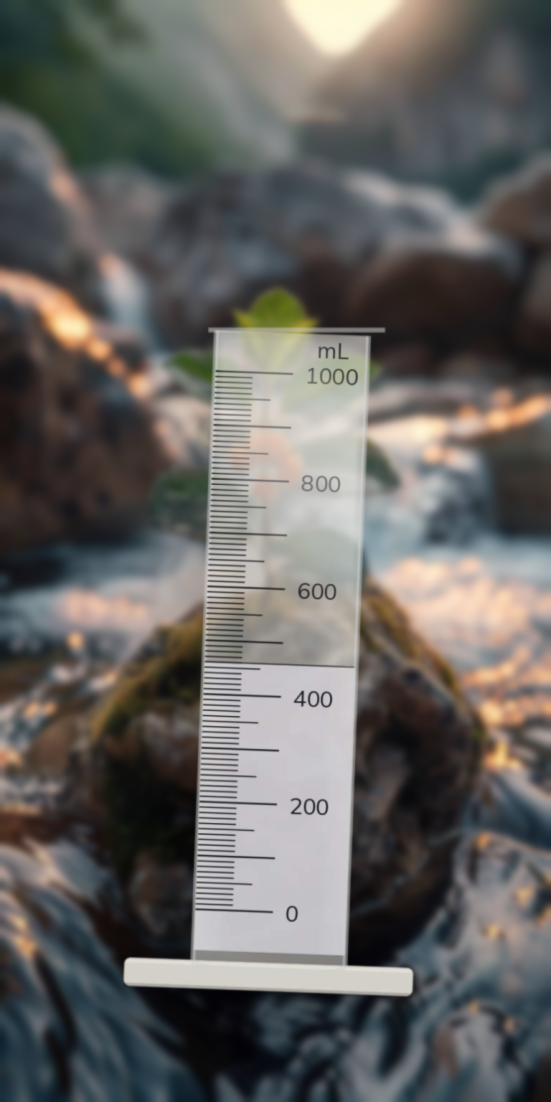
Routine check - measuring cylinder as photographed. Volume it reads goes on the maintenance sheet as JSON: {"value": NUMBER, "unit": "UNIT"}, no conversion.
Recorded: {"value": 460, "unit": "mL"}
